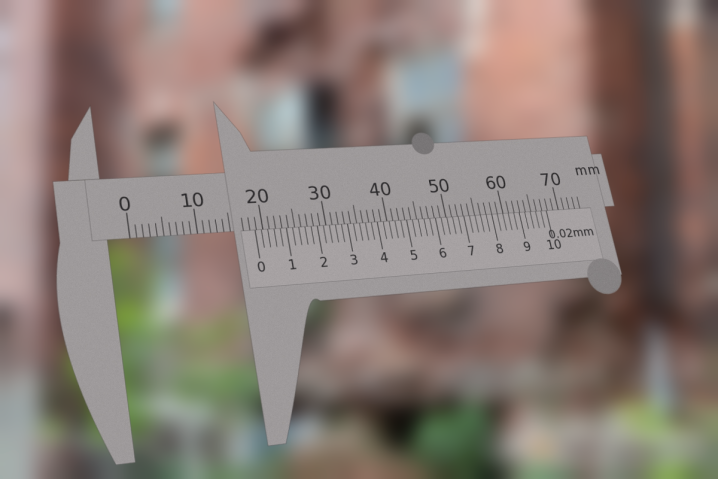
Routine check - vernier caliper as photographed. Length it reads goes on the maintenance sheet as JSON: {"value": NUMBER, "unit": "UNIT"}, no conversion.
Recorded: {"value": 18.8, "unit": "mm"}
